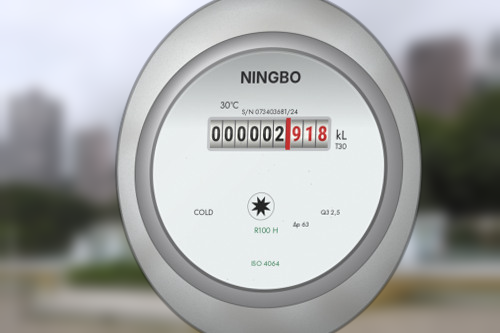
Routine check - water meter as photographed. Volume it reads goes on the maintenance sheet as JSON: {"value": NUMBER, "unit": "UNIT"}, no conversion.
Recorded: {"value": 2.918, "unit": "kL"}
